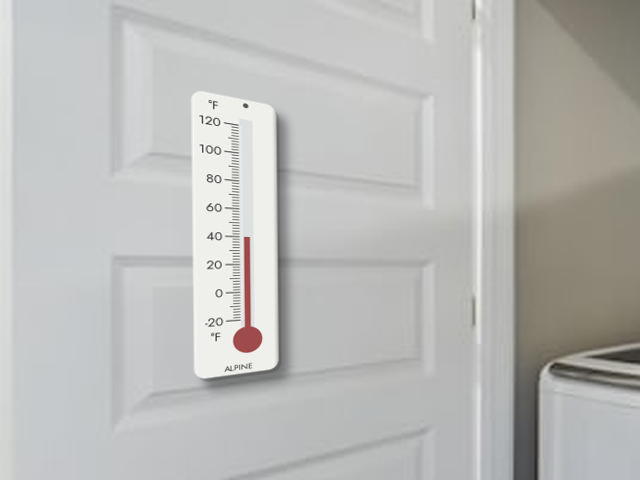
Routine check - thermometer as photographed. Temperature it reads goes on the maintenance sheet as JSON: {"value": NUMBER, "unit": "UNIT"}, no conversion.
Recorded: {"value": 40, "unit": "°F"}
